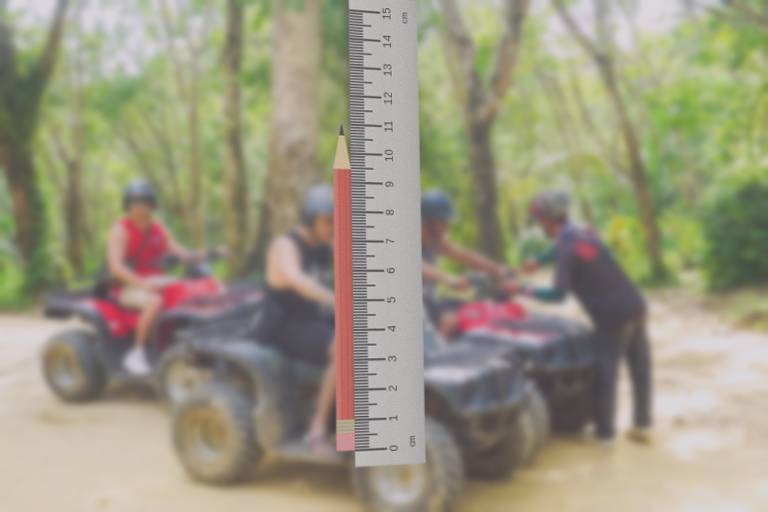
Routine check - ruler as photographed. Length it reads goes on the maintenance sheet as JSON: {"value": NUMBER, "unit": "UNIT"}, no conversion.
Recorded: {"value": 11, "unit": "cm"}
